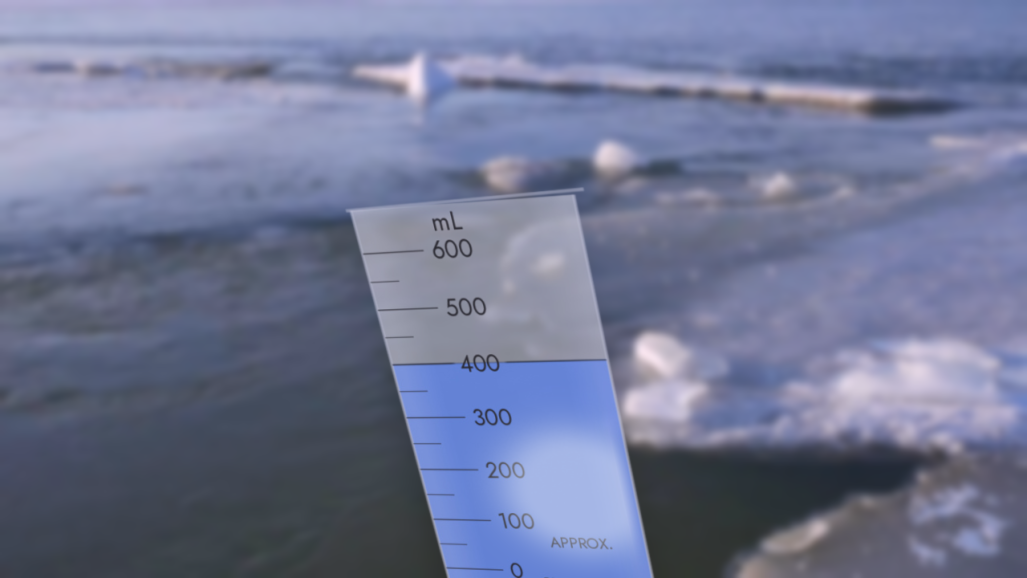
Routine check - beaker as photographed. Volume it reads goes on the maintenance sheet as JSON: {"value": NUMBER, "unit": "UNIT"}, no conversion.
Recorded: {"value": 400, "unit": "mL"}
